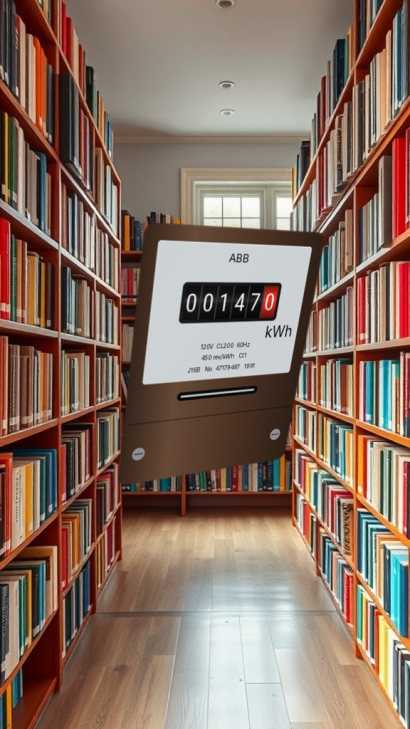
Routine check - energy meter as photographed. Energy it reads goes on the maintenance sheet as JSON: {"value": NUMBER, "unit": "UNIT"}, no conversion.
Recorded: {"value": 147.0, "unit": "kWh"}
